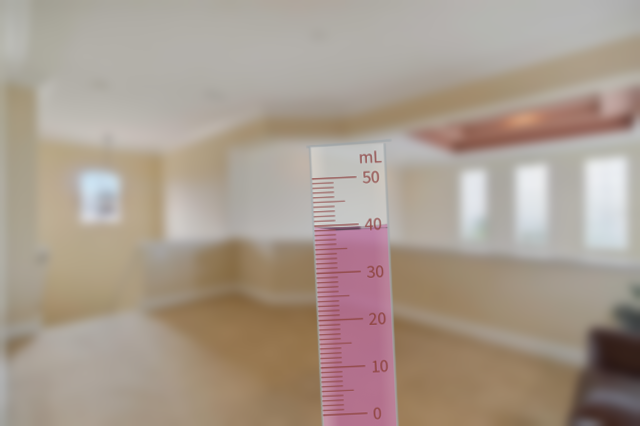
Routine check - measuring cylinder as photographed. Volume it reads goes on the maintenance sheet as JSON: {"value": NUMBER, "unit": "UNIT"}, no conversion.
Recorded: {"value": 39, "unit": "mL"}
